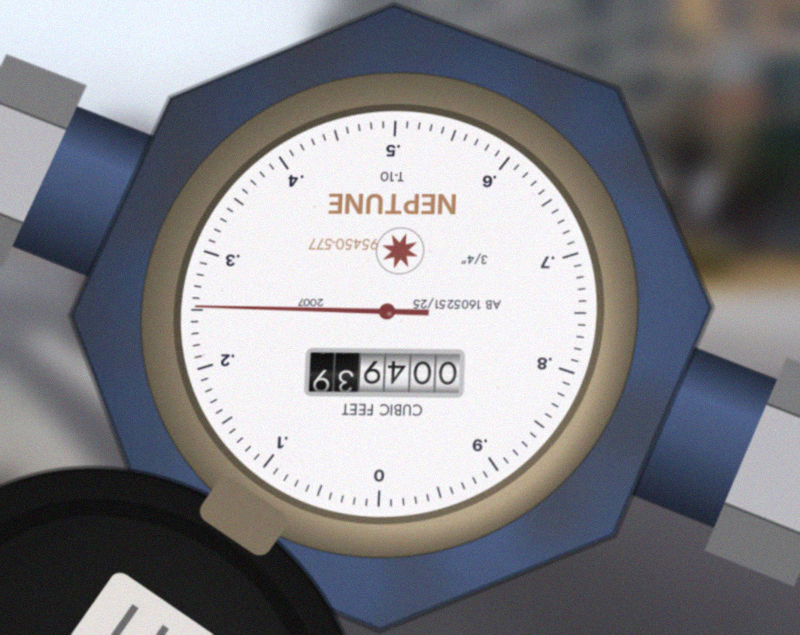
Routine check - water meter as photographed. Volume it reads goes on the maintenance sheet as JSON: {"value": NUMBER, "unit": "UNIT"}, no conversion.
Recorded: {"value": 4939.25, "unit": "ft³"}
